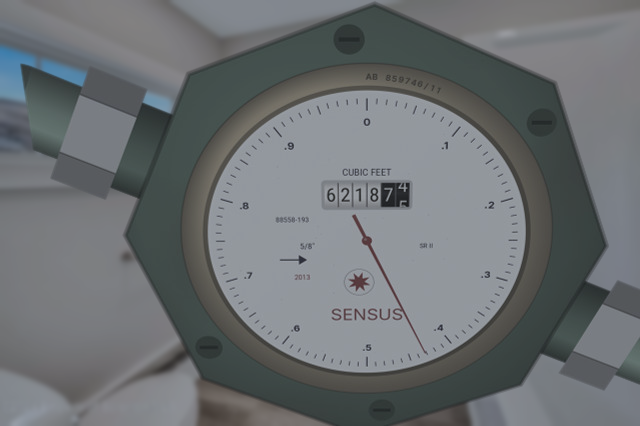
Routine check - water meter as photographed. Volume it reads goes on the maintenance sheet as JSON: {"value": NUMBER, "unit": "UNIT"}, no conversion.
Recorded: {"value": 621874.43, "unit": "ft³"}
